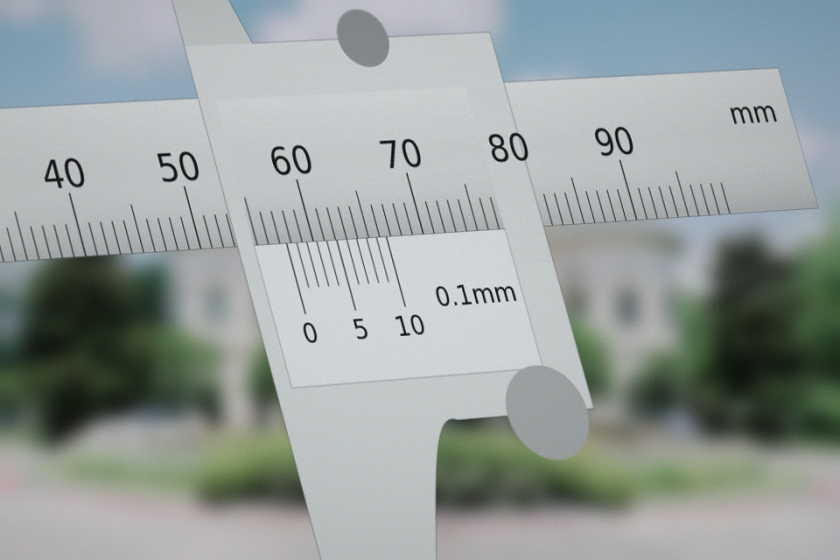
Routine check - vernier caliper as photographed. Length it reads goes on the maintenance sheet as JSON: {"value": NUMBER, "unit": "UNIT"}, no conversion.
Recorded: {"value": 57.6, "unit": "mm"}
